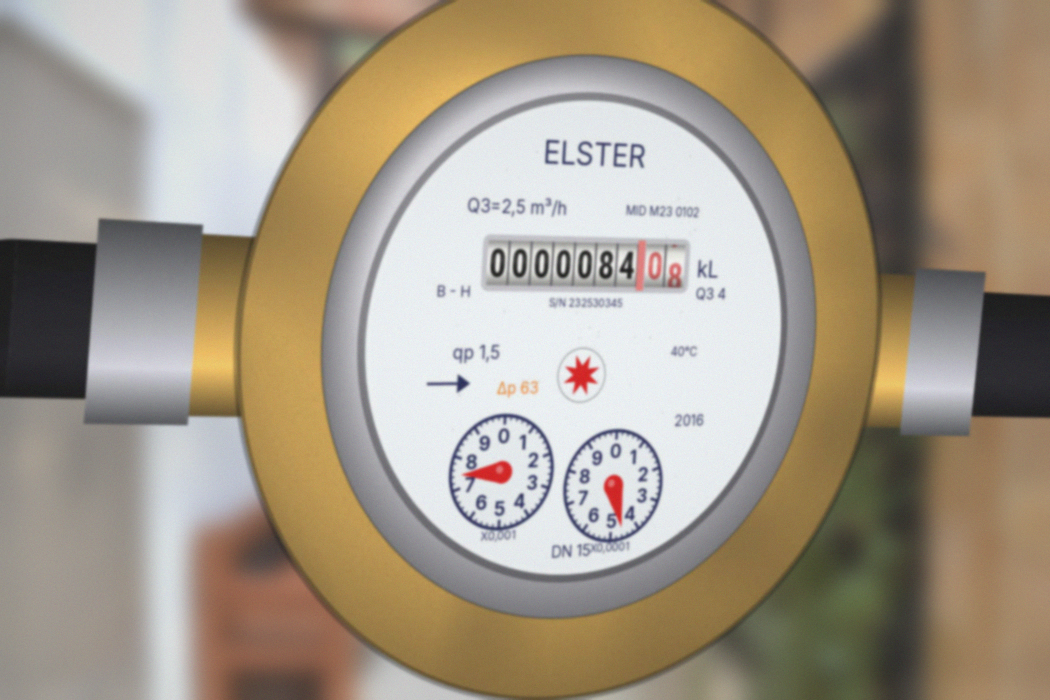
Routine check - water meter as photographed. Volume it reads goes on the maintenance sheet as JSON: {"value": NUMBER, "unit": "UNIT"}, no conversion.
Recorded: {"value": 84.0774, "unit": "kL"}
